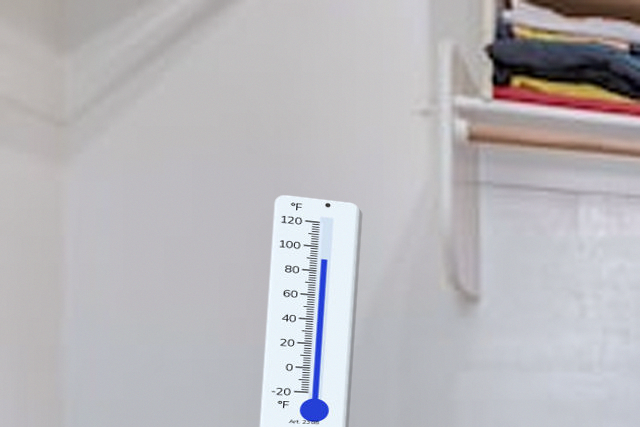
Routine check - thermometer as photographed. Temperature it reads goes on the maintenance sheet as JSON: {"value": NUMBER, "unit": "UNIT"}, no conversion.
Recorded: {"value": 90, "unit": "°F"}
